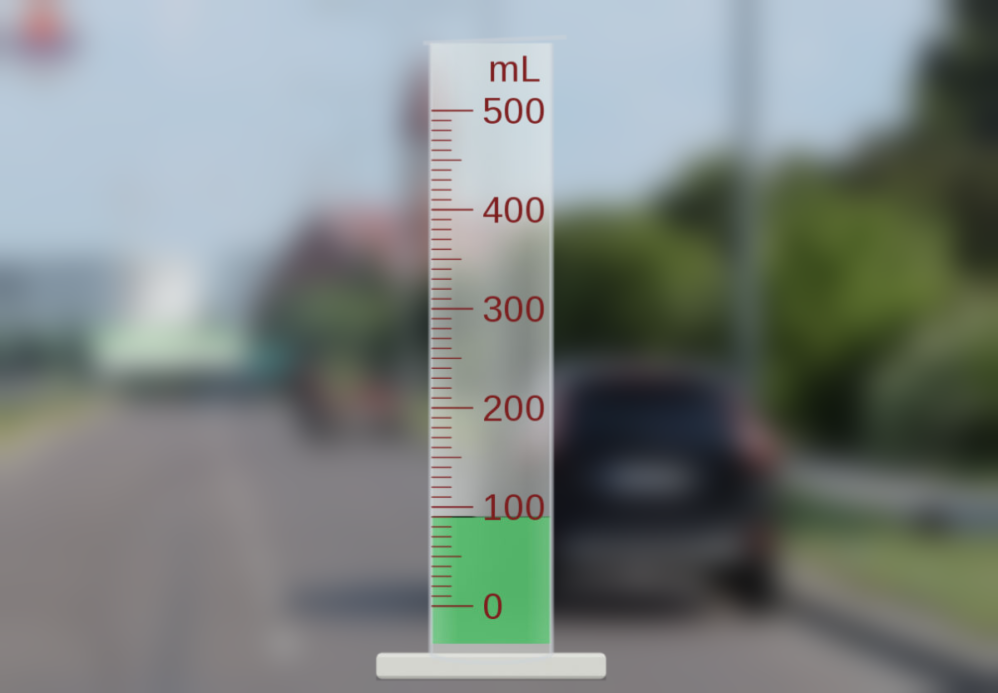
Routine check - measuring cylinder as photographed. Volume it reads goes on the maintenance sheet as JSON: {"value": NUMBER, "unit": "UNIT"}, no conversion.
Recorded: {"value": 90, "unit": "mL"}
